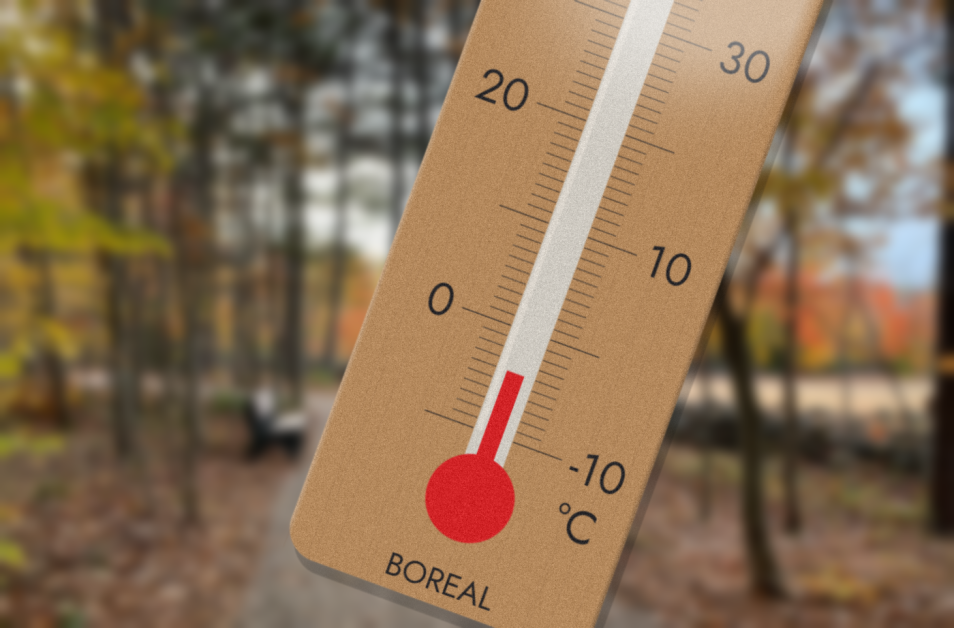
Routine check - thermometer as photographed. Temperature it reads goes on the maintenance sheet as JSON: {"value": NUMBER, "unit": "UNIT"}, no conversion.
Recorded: {"value": -4, "unit": "°C"}
